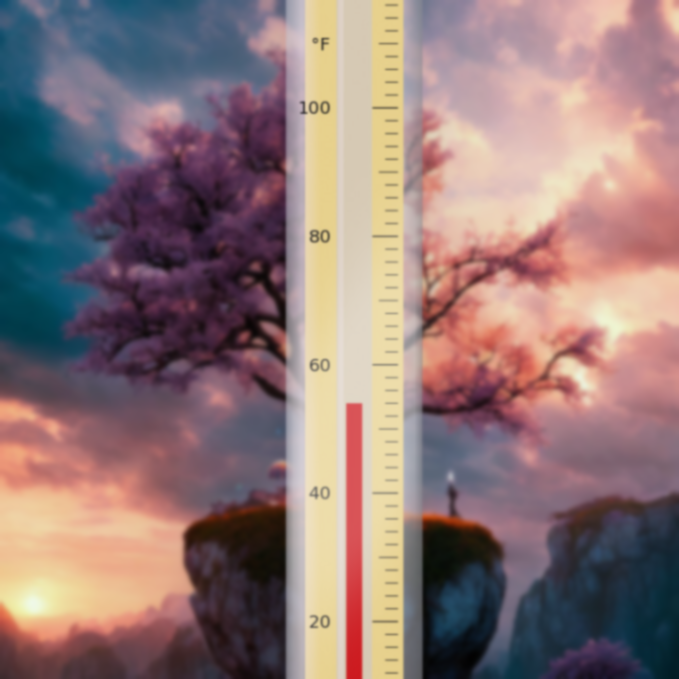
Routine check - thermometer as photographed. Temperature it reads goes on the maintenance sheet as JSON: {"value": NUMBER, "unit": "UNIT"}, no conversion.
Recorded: {"value": 54, "unit": "°F"}
